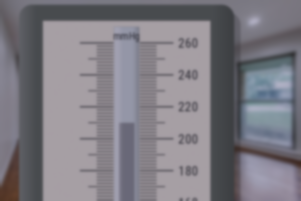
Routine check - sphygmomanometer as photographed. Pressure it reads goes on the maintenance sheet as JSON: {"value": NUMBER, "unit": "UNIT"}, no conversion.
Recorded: {"value": 210, "unit": "mmHg"}
